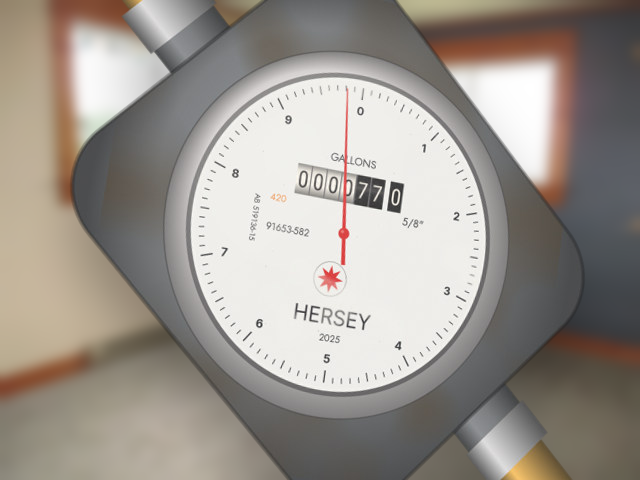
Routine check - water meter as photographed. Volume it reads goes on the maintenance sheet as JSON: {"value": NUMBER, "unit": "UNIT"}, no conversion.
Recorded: {"value": 769.8, "unit": "gal"}
